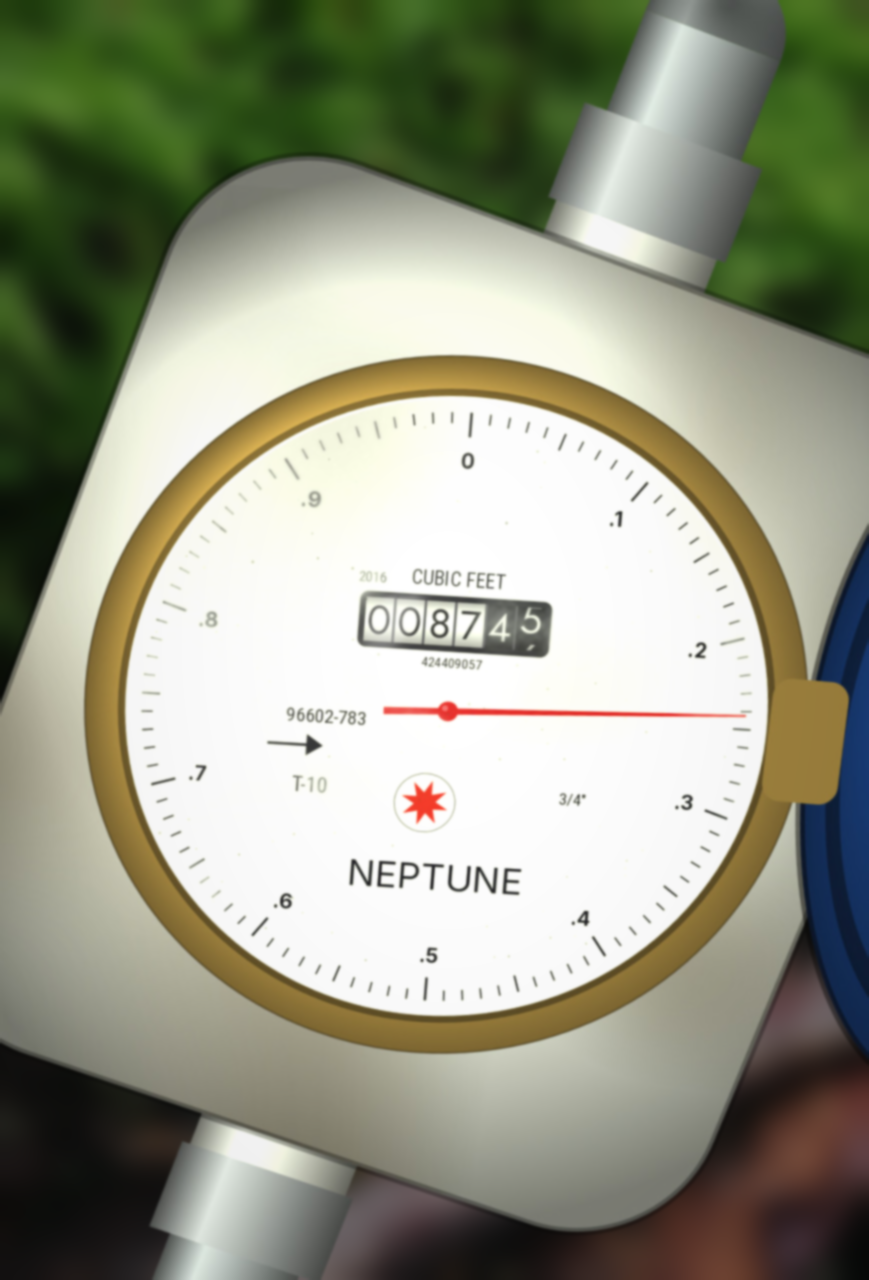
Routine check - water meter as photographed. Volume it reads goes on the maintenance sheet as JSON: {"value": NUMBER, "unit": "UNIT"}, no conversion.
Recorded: {"value": 8745.24, "unit": "ft³"}
